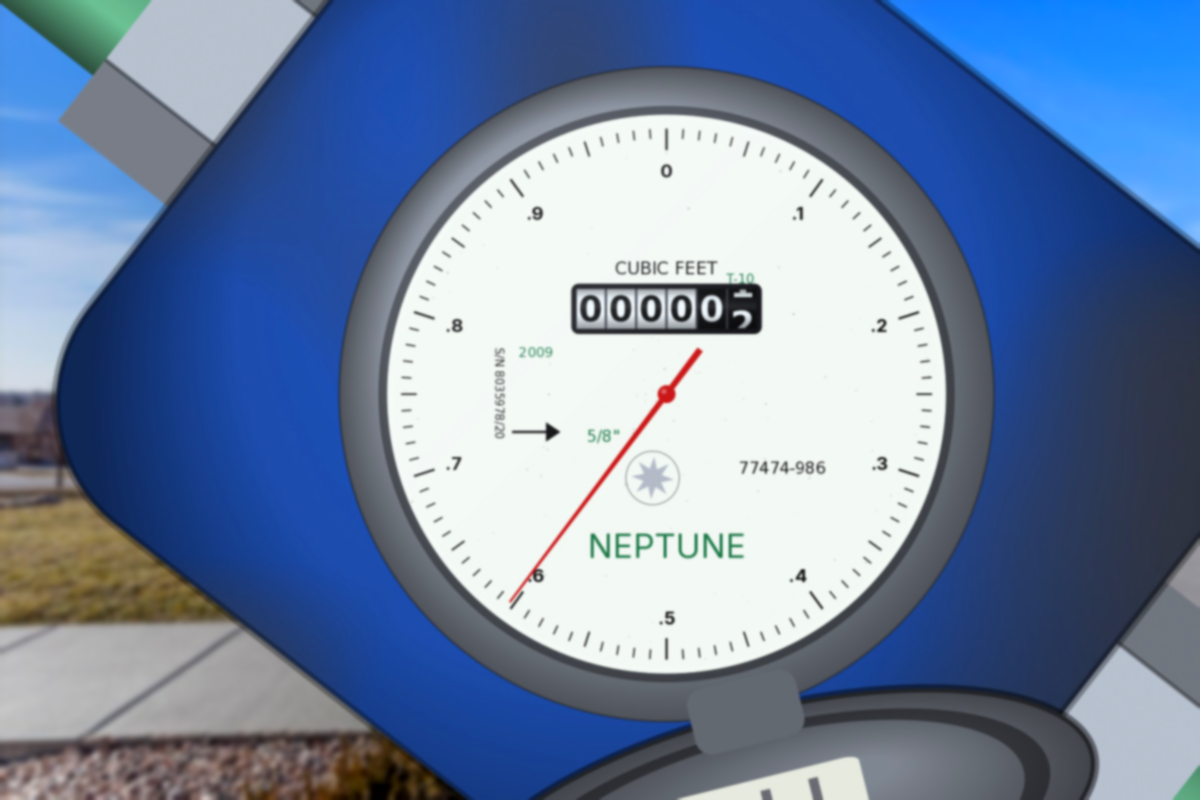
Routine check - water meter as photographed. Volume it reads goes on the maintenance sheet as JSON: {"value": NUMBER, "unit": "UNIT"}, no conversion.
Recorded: {"value": 1.60, "unit": "ft³"}
